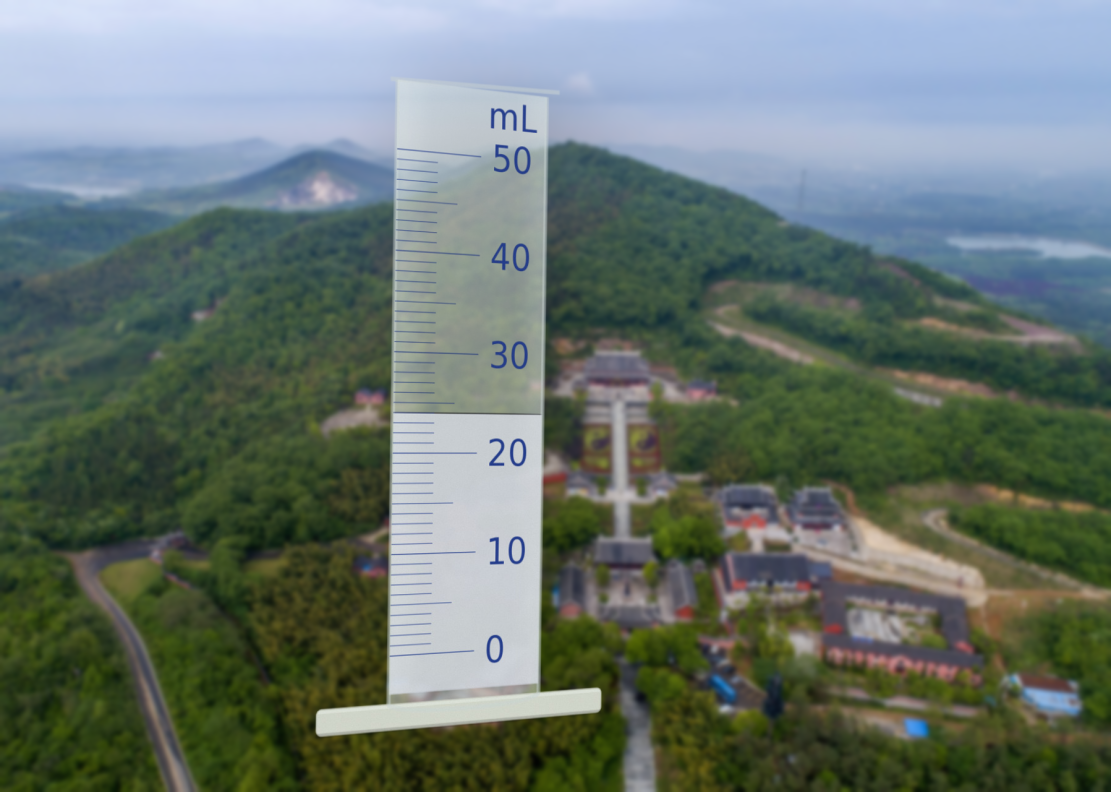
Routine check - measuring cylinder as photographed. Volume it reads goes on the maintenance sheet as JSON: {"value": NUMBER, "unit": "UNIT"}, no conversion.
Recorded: {"value": 24, "unit": "mL"}
